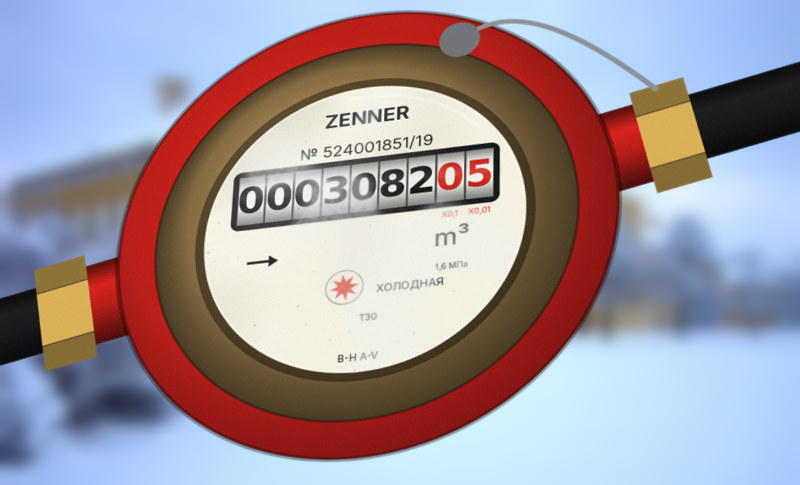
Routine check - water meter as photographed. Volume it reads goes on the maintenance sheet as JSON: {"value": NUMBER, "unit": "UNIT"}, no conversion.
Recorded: {"value": 3082.05, "unit": "m³"}
